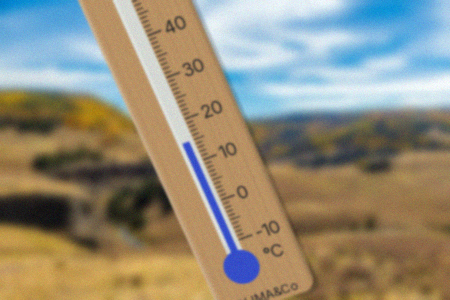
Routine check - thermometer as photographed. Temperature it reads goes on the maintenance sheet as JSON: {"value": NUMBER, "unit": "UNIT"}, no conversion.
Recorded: {"value": 15, "unit": "°C"}
